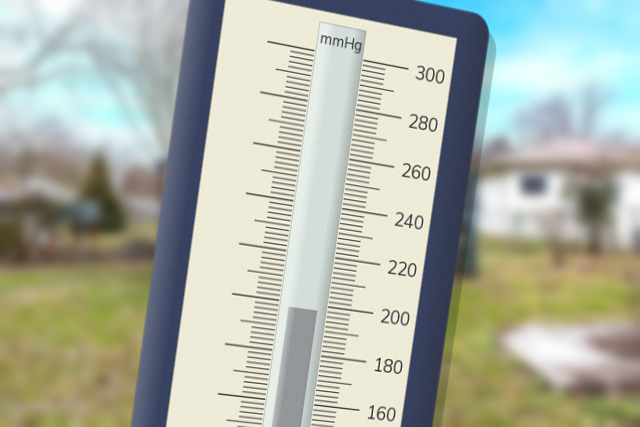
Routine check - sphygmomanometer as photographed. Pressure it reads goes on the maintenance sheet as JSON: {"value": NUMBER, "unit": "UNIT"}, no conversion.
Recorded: {"value": 198, "unit": "mmHg"}
